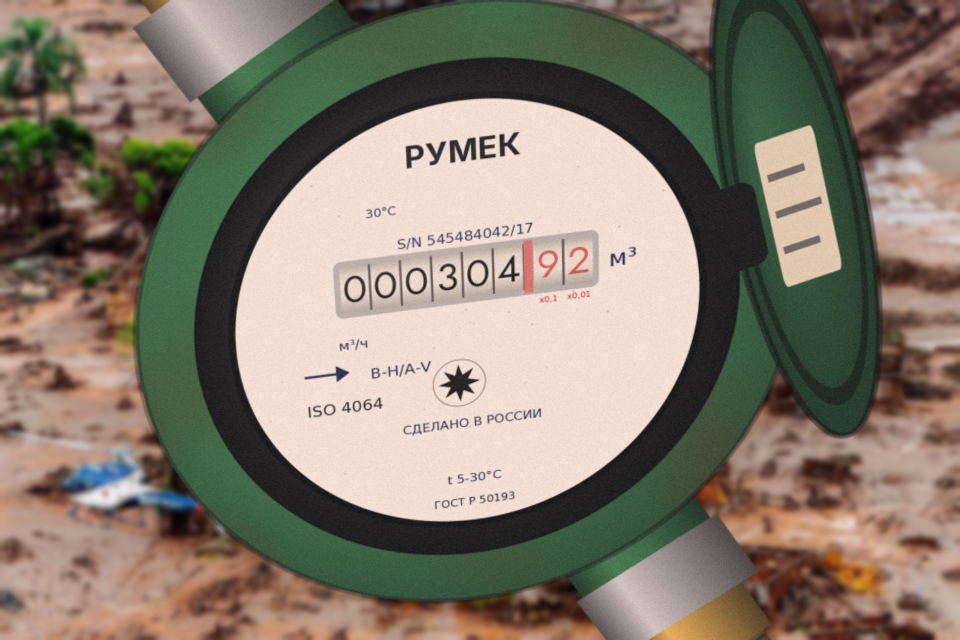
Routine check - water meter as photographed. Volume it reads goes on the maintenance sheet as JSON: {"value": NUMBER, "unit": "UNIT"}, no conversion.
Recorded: {"value": 304.92, "unit": "m³"}
